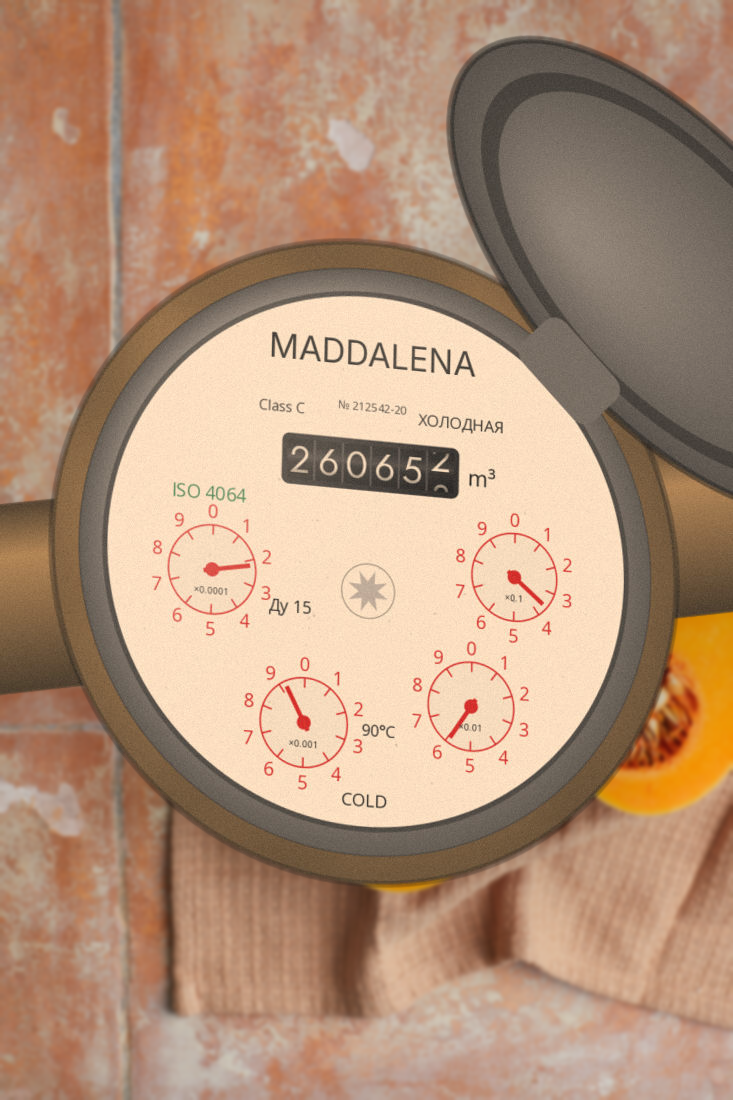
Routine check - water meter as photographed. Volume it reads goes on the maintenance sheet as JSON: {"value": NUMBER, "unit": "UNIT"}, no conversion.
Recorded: {"value": 260652.3592, "unit": "m³"}
